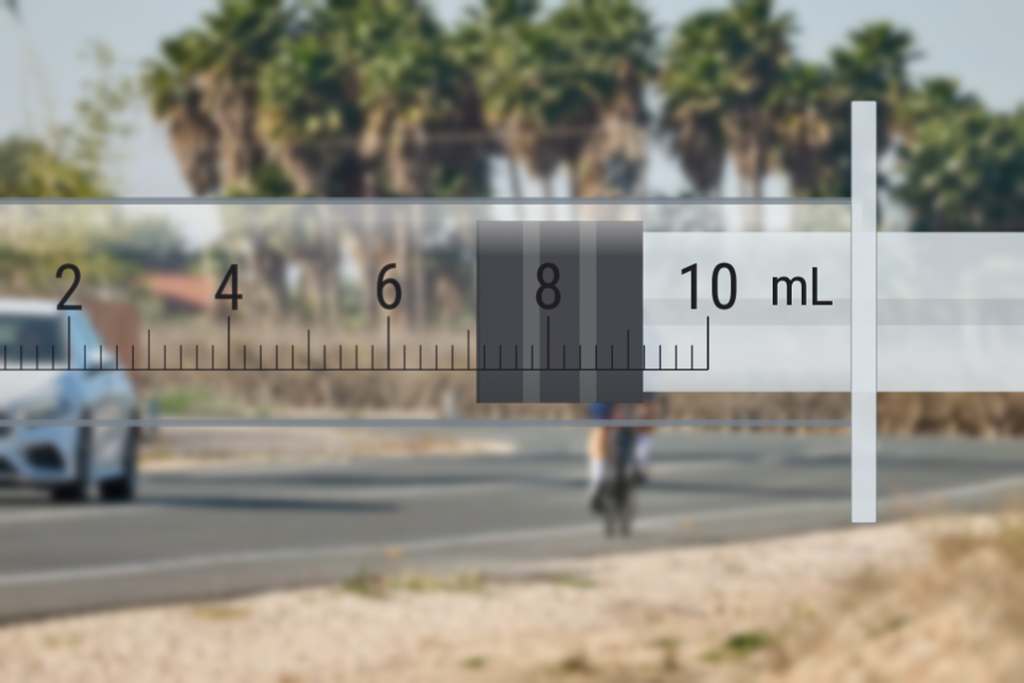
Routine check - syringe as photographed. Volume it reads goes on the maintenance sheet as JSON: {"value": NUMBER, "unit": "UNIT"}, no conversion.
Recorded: {"value": 7.1, "unit": "mL"}
